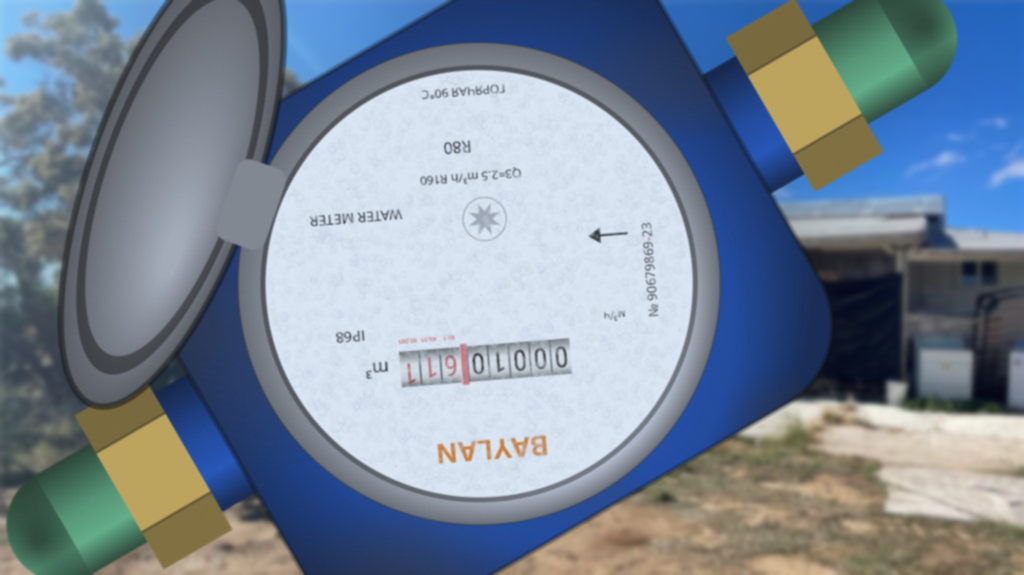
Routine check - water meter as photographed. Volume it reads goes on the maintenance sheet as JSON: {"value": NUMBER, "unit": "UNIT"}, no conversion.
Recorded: {"value": 10.611, "unit": "m³"}
